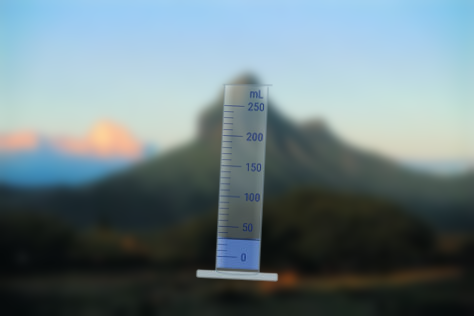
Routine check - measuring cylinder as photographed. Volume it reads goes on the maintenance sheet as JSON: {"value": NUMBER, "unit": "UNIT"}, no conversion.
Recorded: {"value": 30, "unit": "mL"}
